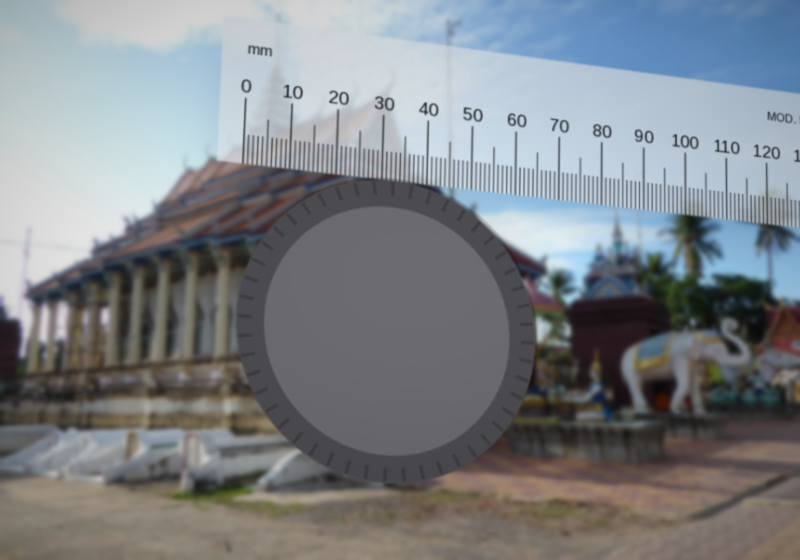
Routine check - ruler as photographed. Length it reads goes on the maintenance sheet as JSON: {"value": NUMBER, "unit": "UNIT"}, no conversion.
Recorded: {"value": 65, "unit": "mm"}
